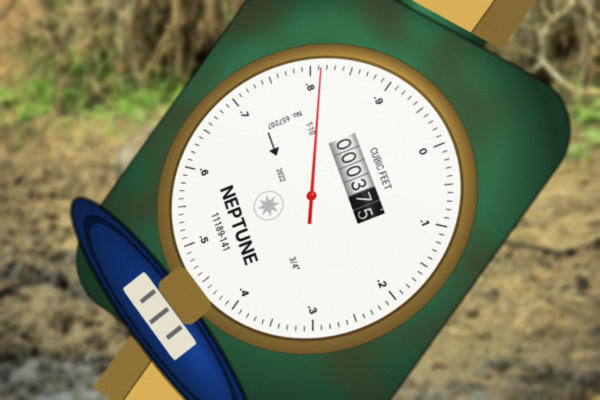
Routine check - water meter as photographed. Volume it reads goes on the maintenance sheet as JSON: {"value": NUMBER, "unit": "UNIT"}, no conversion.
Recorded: {"value": 374.81, "unit": "ft³"}
